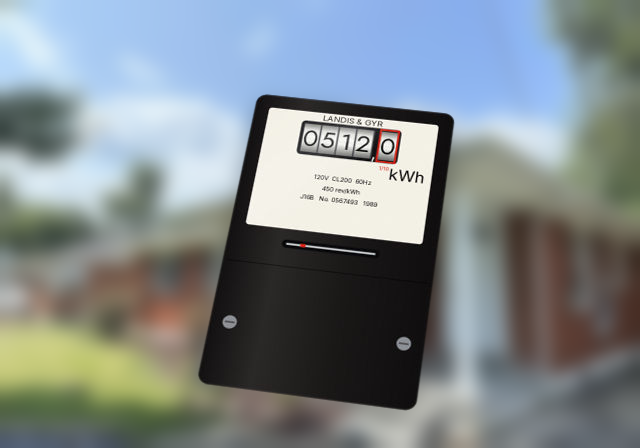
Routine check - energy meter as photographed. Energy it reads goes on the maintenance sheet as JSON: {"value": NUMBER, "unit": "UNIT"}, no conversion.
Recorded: {"value": 512.0, "unit": "kWh"}
